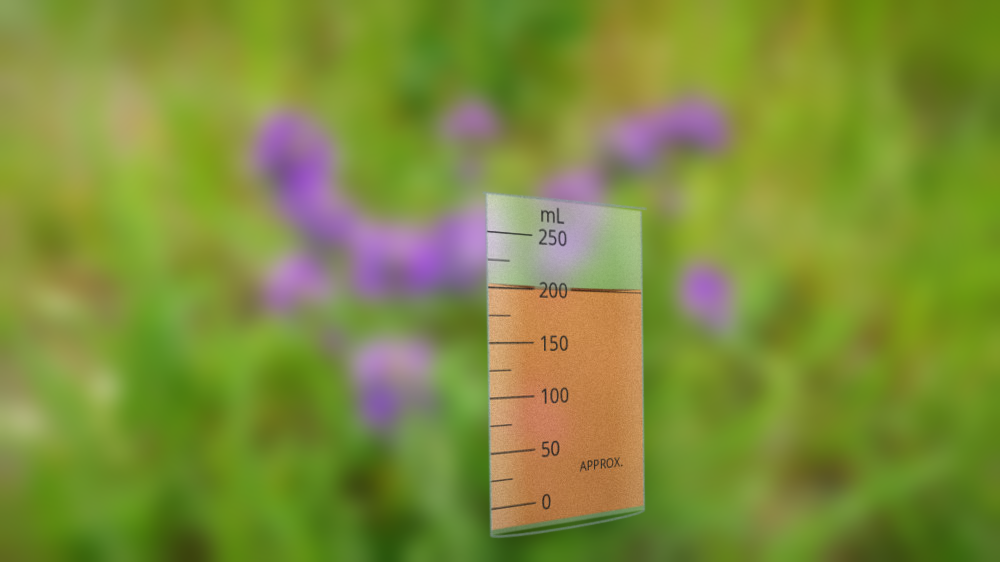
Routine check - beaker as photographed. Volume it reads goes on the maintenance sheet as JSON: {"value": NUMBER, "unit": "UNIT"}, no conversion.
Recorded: {"value": 200, "unit": "mL"}
